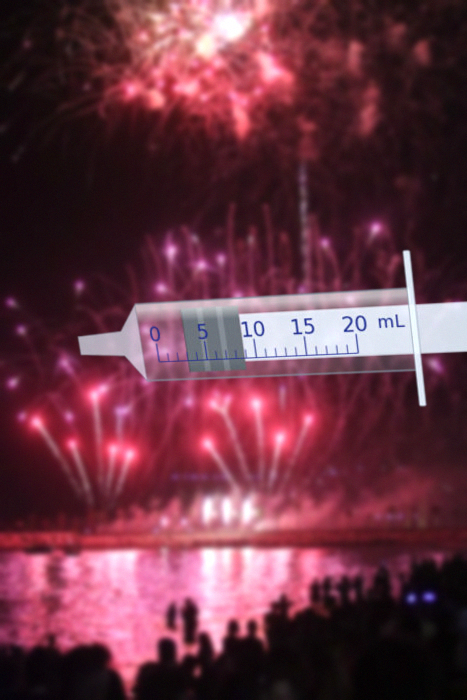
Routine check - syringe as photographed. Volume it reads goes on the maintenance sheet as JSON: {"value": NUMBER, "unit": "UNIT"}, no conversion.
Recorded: {"value": 3, "unit": "mL"}
